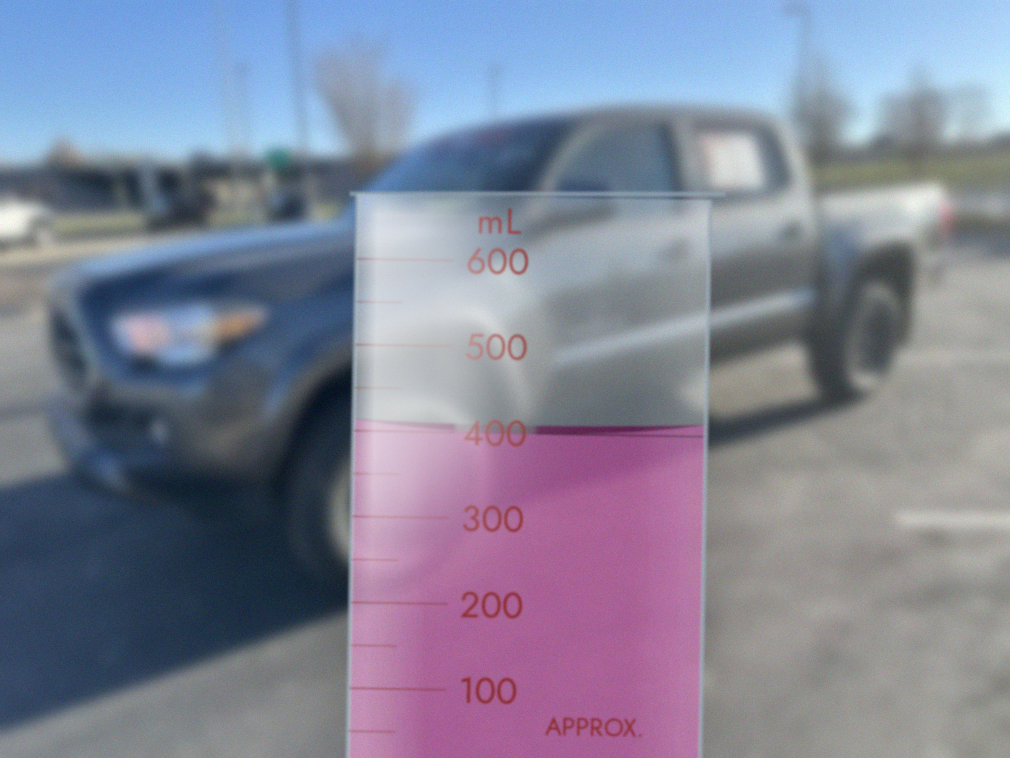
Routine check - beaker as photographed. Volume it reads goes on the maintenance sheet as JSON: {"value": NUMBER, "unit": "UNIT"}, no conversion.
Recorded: {"value": 400, "unit": "mL"}
